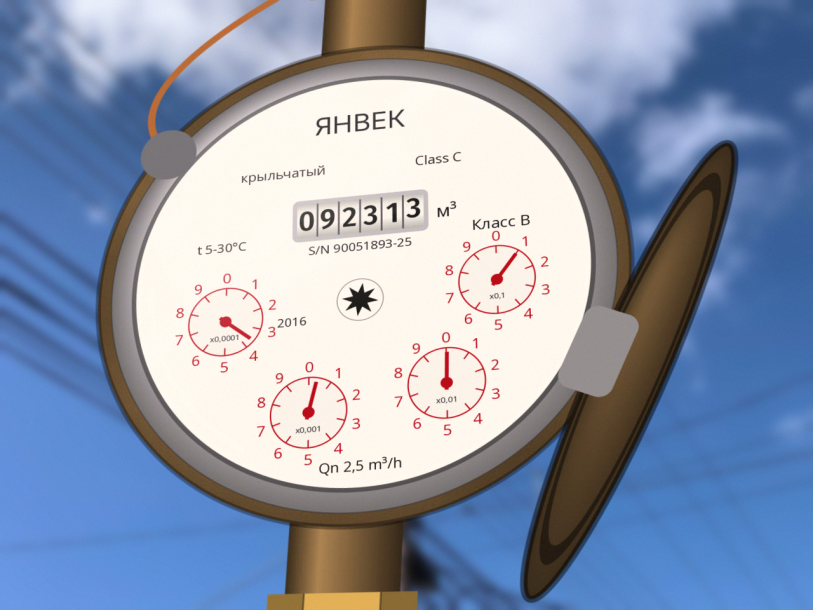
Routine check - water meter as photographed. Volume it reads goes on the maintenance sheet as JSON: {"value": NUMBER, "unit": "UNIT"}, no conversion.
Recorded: {"value": 92313.1003, "unit": "m³"}
